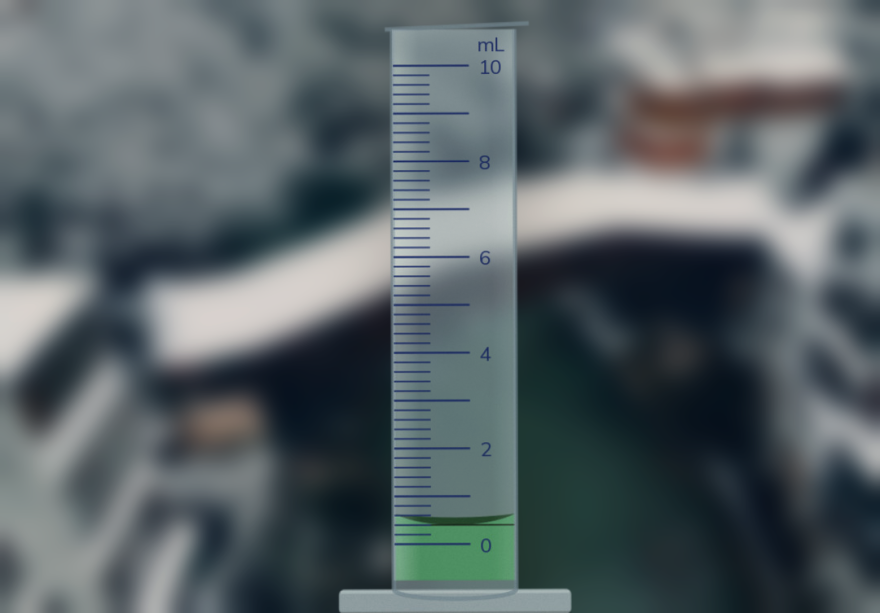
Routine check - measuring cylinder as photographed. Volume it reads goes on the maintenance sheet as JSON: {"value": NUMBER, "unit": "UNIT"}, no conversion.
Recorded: {"value": 0.4, "unit": "mL"}
